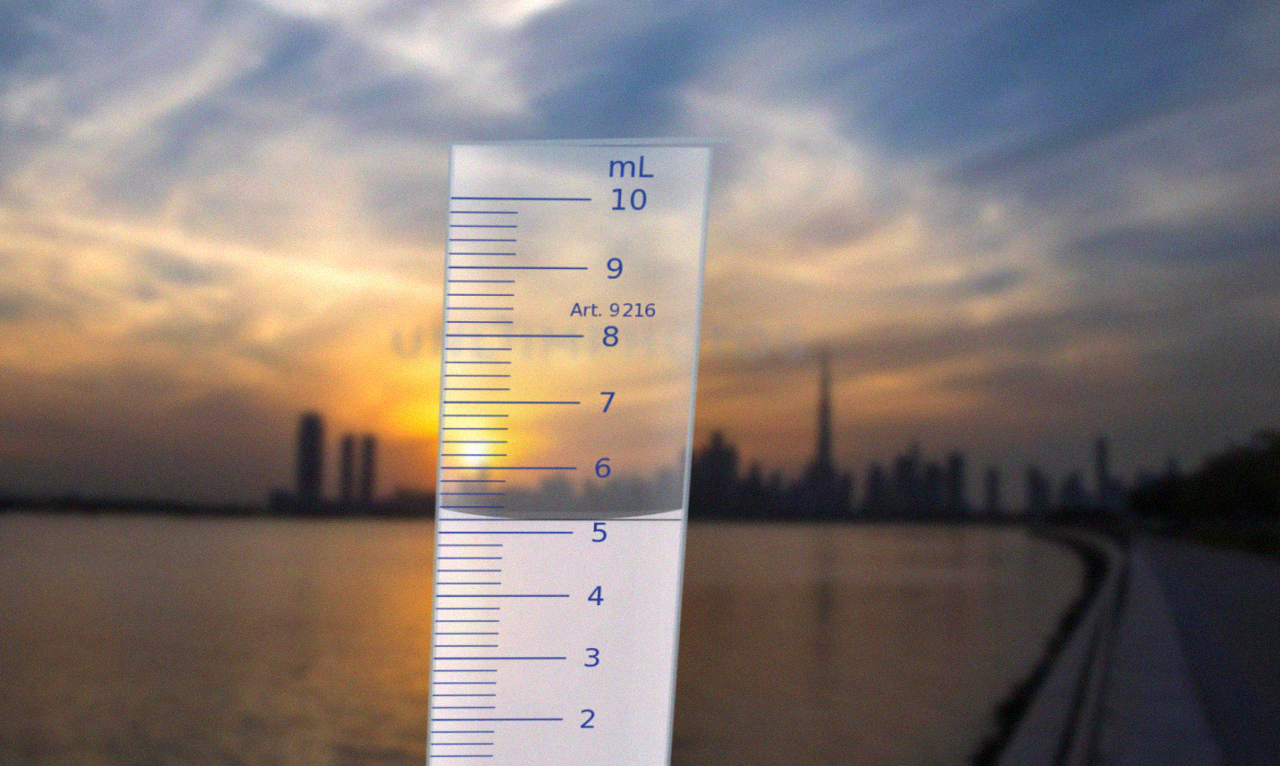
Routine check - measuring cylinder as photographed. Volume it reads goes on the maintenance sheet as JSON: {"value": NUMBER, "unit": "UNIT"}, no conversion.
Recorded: {"value": 5.2, "unit": "mL"}
